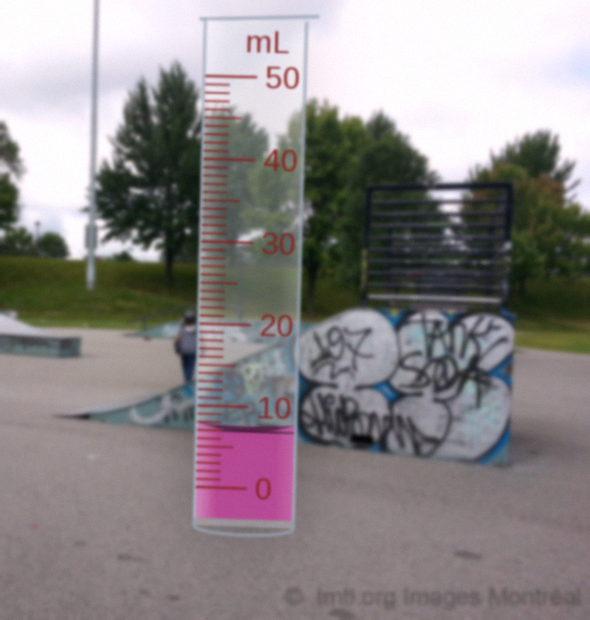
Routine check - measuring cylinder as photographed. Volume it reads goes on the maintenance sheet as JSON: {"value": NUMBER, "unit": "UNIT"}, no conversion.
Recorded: {"value": 7, "unit": "mL"}
